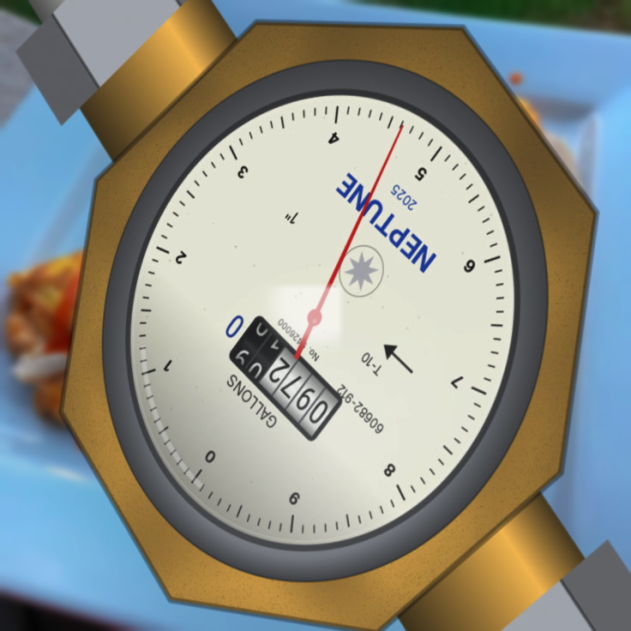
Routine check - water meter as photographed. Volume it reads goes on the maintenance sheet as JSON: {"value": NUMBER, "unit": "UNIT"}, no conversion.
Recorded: {"value": 972094.6, "unit": "gal"}
